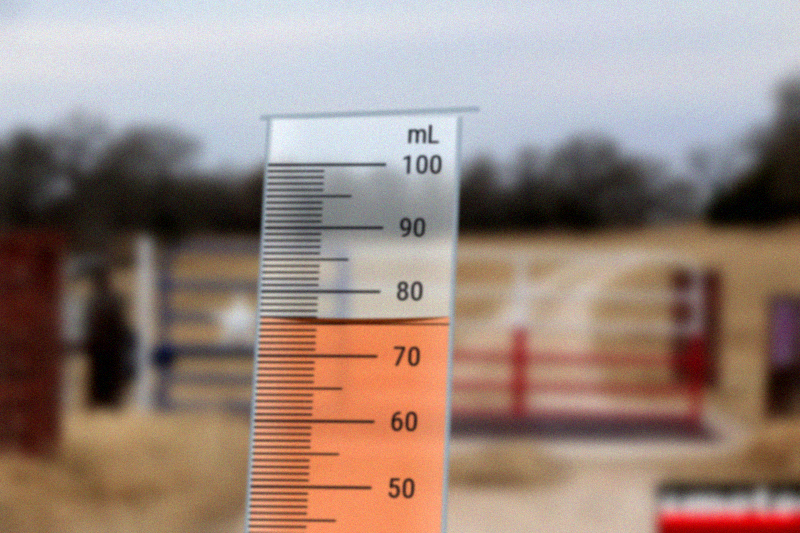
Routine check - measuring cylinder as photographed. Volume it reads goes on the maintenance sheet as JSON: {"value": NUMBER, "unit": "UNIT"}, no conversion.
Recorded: {"value": 75, "unit": "mL"}
